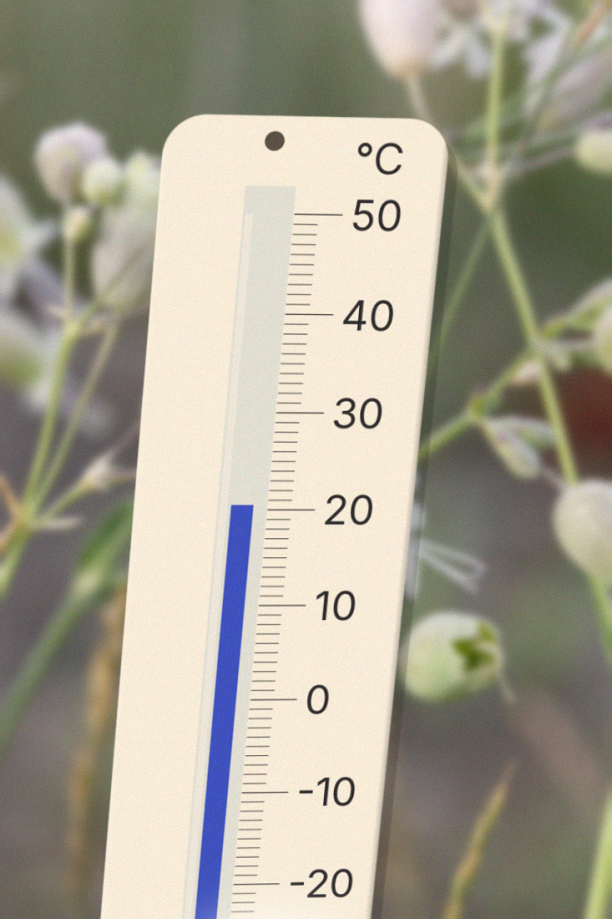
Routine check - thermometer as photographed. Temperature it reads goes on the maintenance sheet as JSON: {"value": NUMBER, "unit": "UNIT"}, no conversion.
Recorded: {"value": 20.5, "unit": "°C"}
